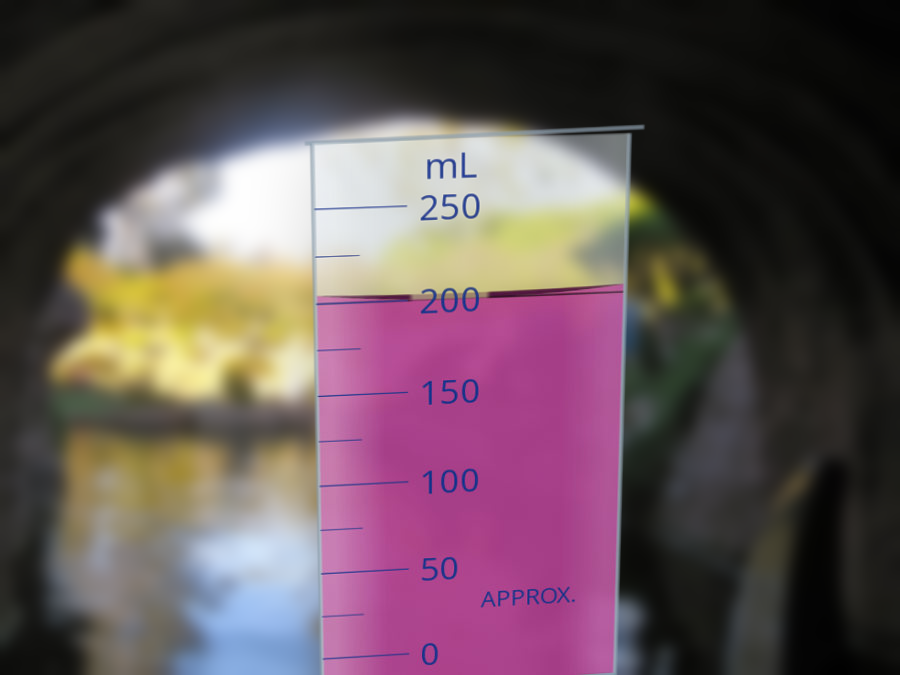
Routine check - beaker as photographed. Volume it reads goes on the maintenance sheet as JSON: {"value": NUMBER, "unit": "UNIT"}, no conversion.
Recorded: {"value": 200, "unit": "mL"}
